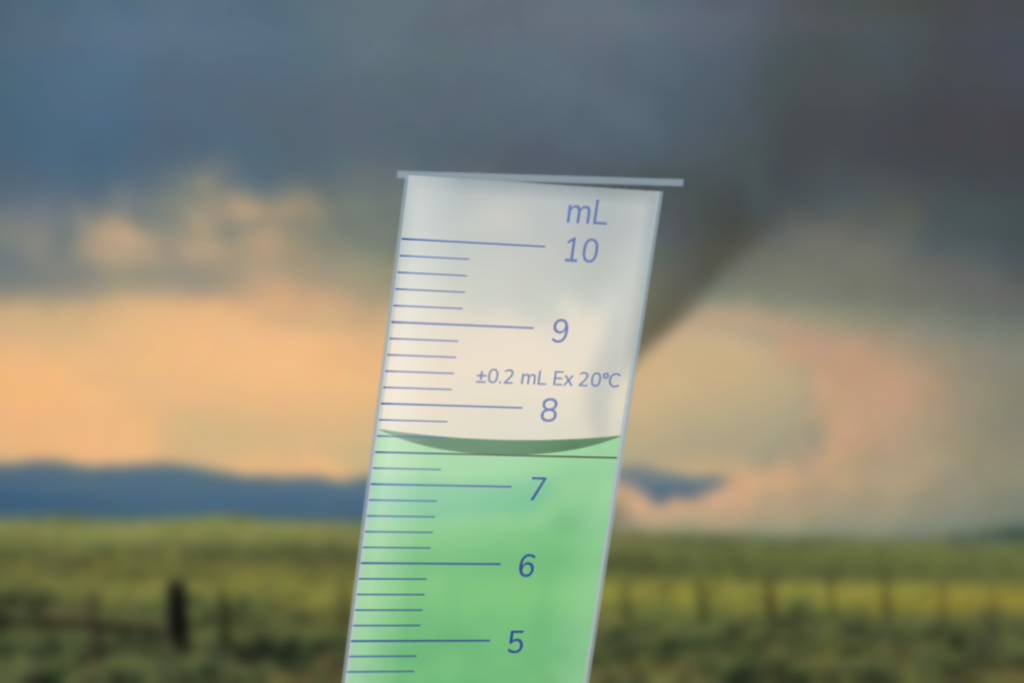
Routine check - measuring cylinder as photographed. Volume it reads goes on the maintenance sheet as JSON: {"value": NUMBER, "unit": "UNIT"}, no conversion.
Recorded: {"value": 7.4, "unit": "mL"}
